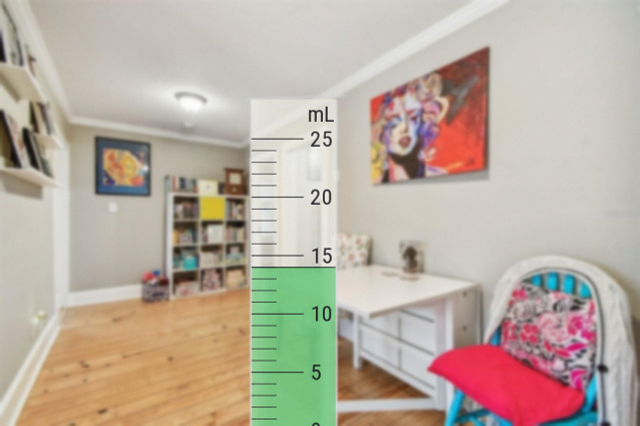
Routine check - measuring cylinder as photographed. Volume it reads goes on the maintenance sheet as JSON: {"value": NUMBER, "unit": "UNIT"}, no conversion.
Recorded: {"value": 14, "unit": "mL"}
